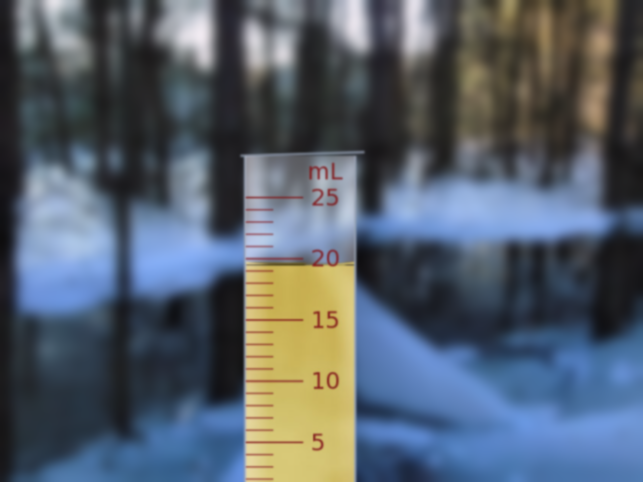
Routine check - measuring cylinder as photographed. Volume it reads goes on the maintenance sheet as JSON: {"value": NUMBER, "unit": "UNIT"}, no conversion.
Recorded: {"value": 19.5, "unit": "mL"}
